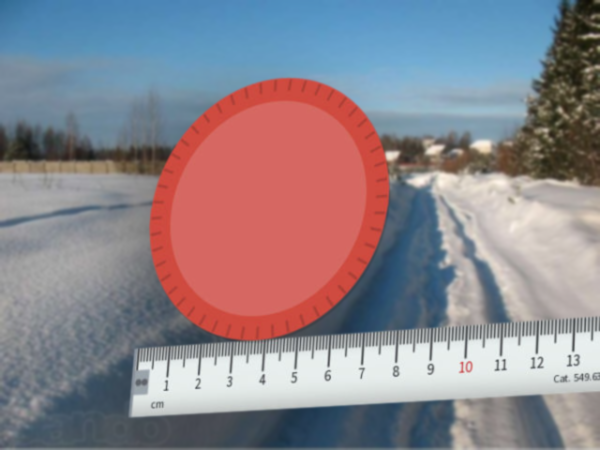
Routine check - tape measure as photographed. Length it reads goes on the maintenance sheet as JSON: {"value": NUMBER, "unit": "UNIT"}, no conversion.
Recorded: {"value": 7.5, "unit": "cm"}
